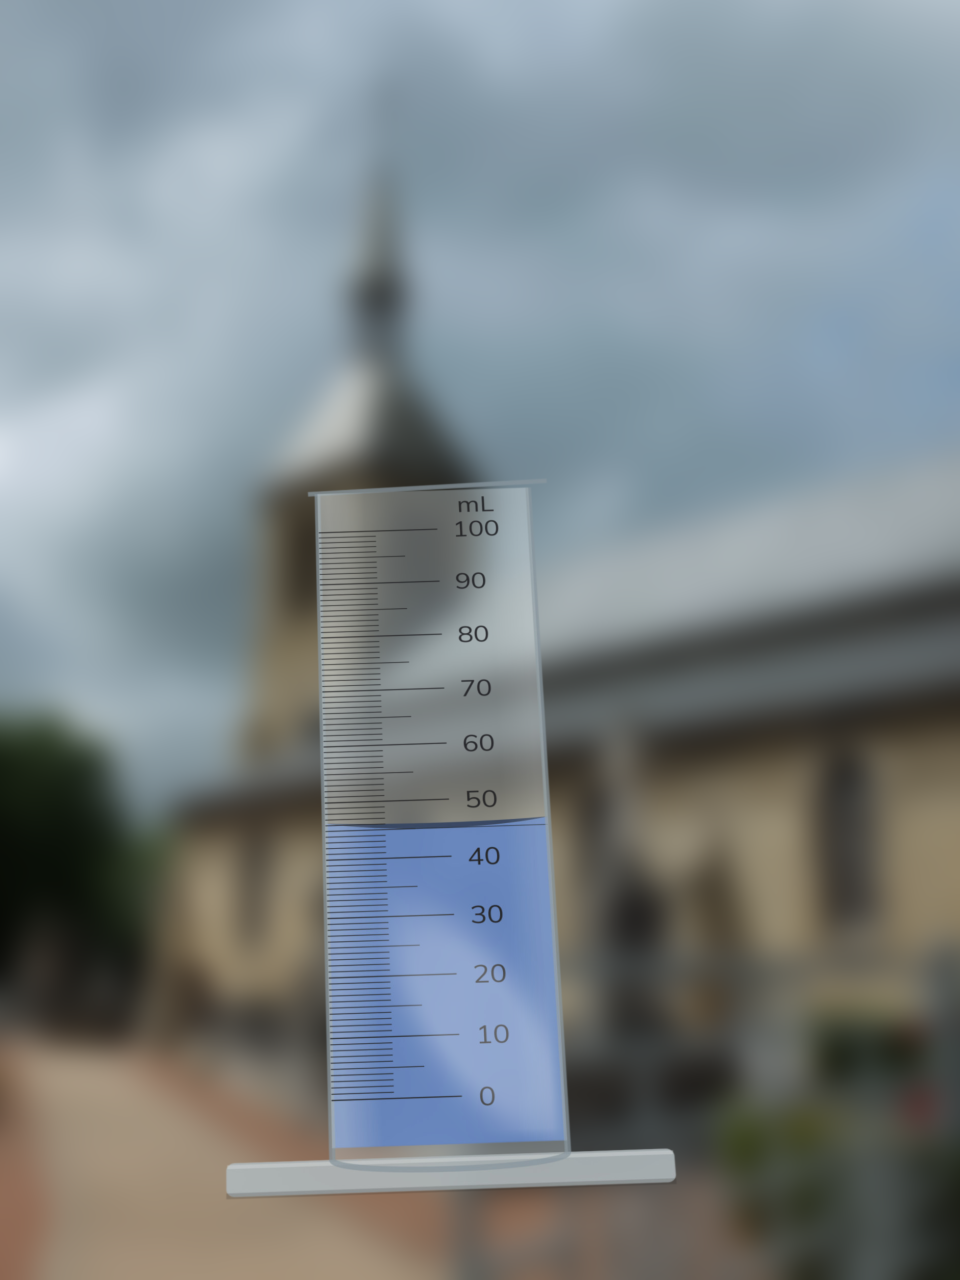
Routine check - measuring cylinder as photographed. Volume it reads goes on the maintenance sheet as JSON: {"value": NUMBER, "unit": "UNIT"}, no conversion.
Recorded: {"value": 45, "unit": "mL"}
